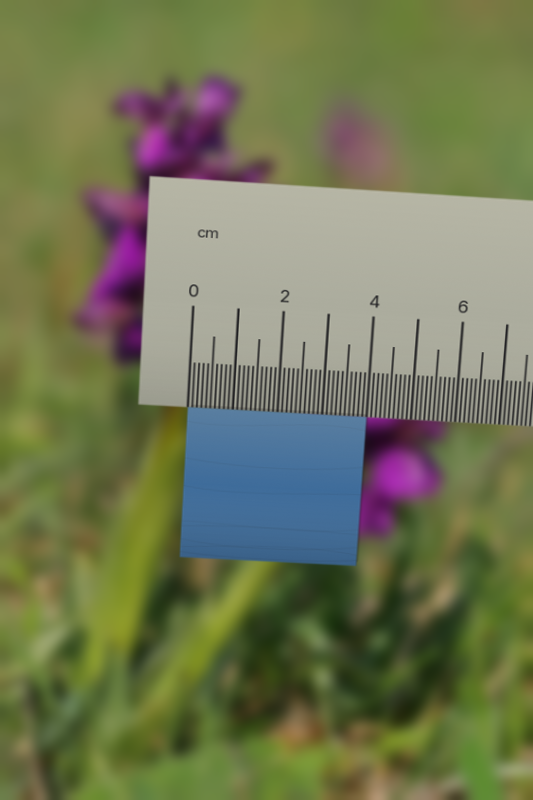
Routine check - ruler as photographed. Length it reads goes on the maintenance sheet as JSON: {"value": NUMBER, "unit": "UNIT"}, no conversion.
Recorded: {"value": 4, "unit": "cm"}
